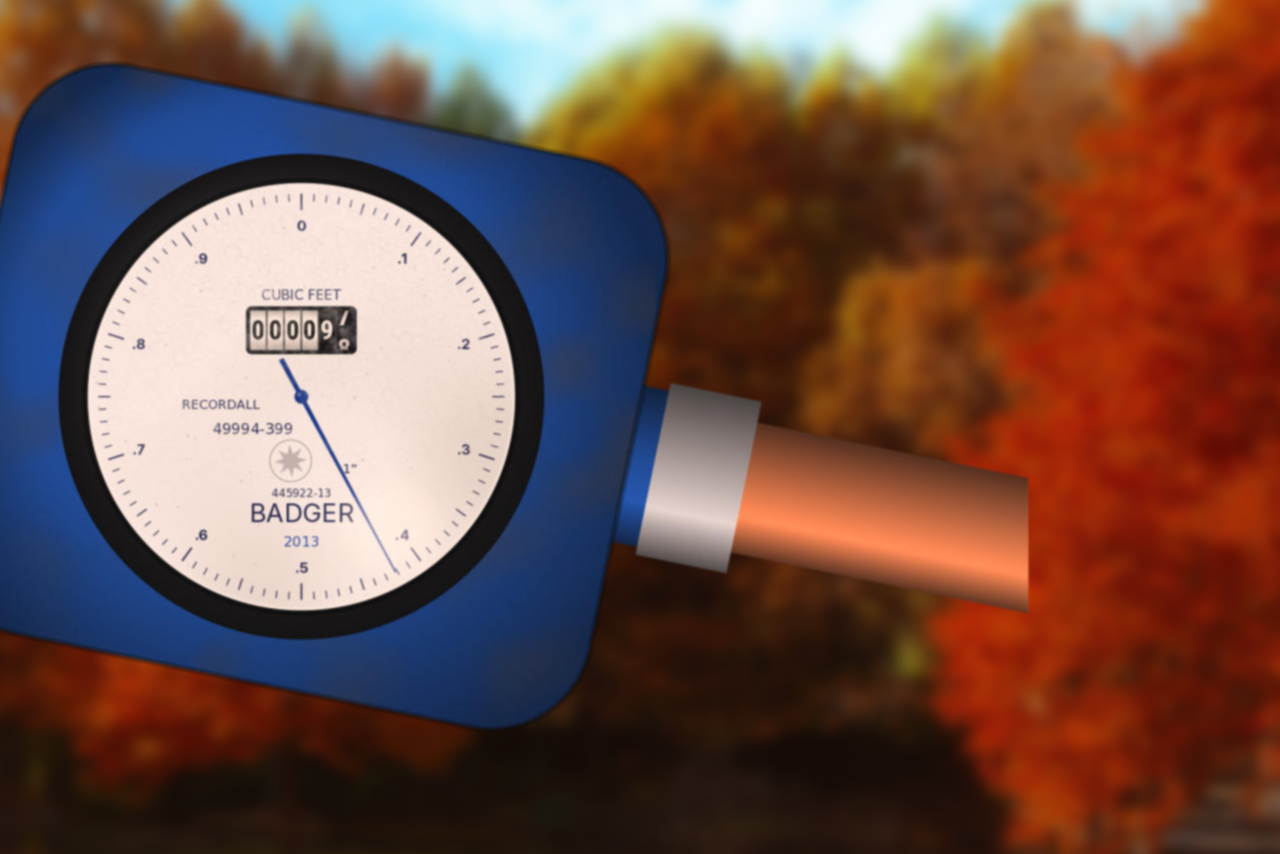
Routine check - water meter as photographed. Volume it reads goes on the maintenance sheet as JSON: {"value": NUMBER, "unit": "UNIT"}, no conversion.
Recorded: {"value": 97.42, "unit": "ft³"}
